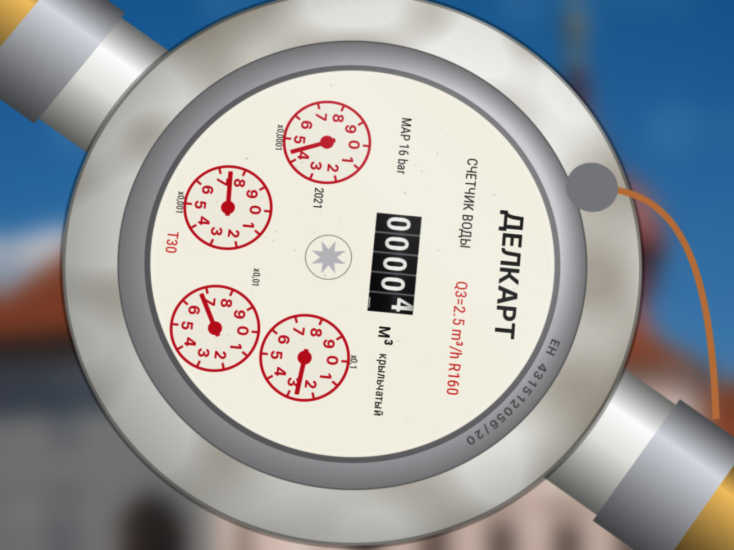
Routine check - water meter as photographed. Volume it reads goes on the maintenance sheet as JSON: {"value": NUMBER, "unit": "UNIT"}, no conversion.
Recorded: {"value": 4.2674, "unit": "m³"}
